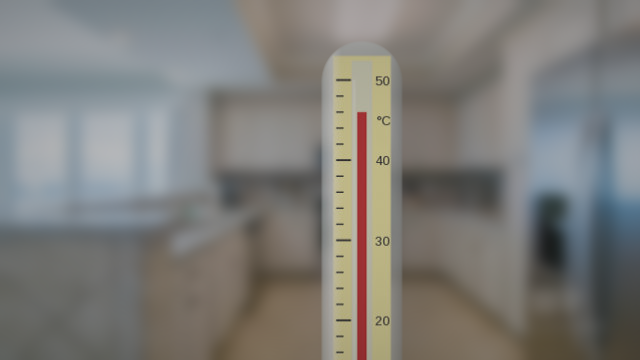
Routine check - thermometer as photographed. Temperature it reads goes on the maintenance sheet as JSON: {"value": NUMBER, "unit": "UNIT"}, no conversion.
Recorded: {"value": 46, "unit": "°C"}
